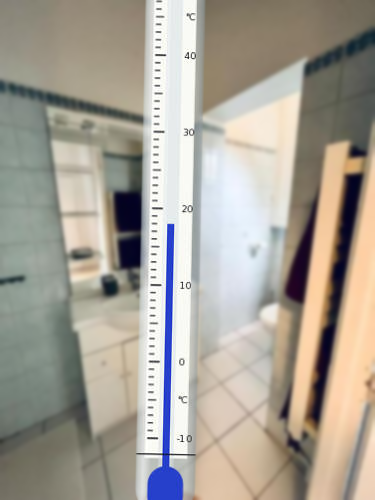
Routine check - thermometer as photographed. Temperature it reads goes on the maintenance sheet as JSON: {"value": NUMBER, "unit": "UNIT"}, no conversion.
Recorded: {"value": 18, "unit": "°C"}
